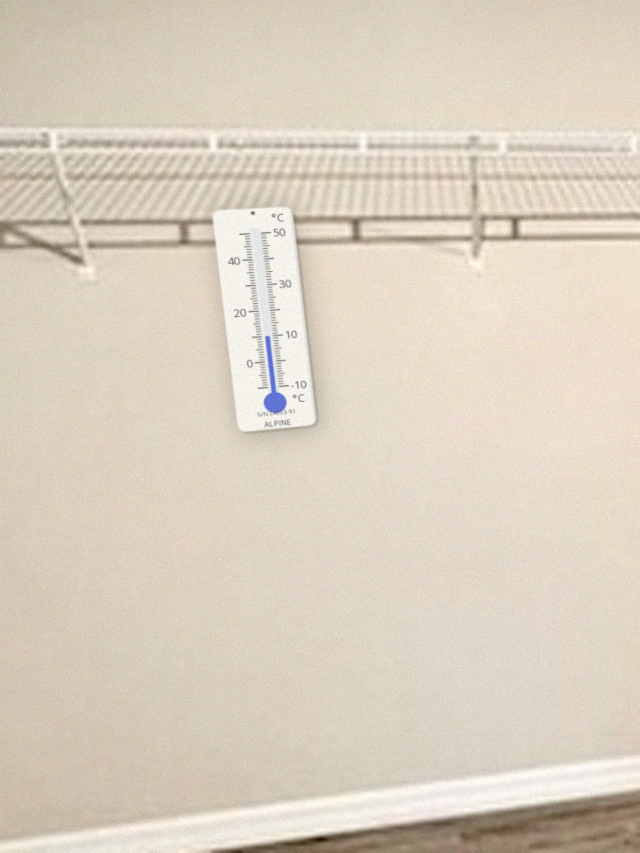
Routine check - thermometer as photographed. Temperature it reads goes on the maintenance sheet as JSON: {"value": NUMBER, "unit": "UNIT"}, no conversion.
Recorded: {"value": 10, "unit": "°C"}
